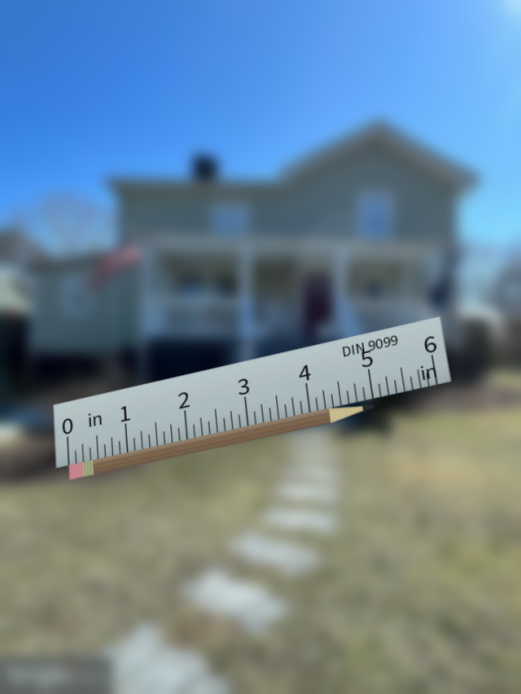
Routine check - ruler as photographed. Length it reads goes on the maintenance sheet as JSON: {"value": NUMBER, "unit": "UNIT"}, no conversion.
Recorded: {"value": 5, "unit": "in"}
